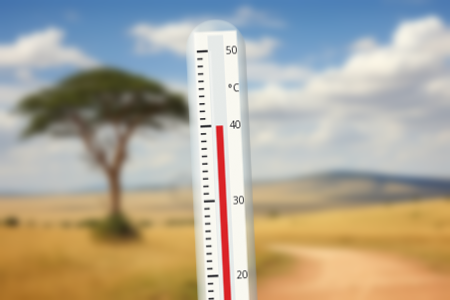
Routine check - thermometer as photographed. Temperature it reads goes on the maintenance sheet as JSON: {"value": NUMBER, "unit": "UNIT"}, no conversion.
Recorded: {"value": 40, "unit": "°C"}
